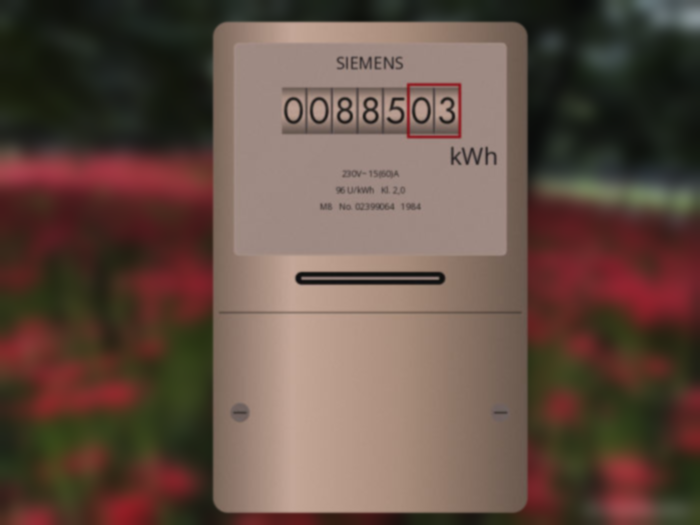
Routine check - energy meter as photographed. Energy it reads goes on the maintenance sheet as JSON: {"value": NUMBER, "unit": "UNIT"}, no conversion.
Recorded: {"value": 885.03, "unit": "kWh"}
